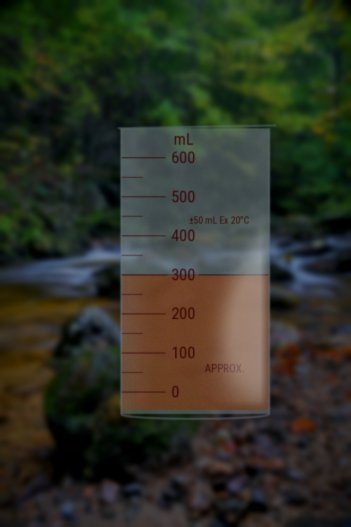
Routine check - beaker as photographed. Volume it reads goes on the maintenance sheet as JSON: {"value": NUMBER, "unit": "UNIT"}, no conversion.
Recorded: {"value": 300, "unit": "mL"}
